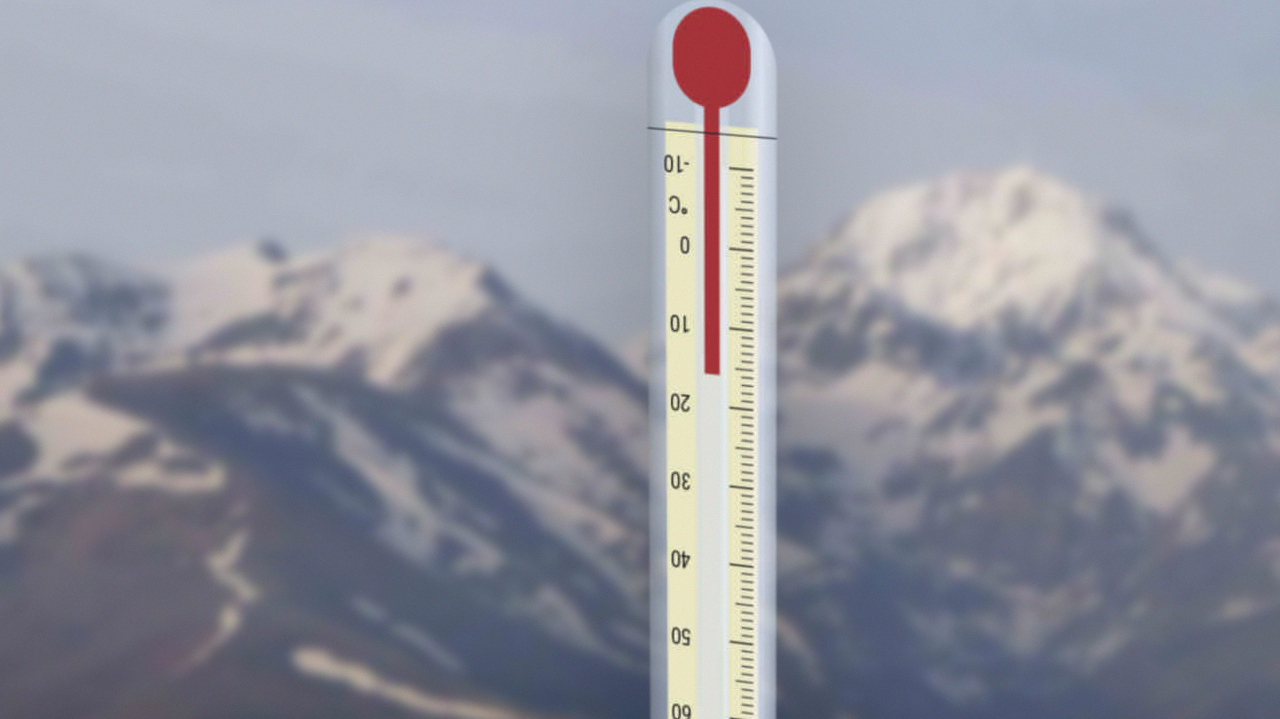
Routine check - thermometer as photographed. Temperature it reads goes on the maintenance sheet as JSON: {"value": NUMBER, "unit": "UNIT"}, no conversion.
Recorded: {"value": 16, "unit": "°C"}
